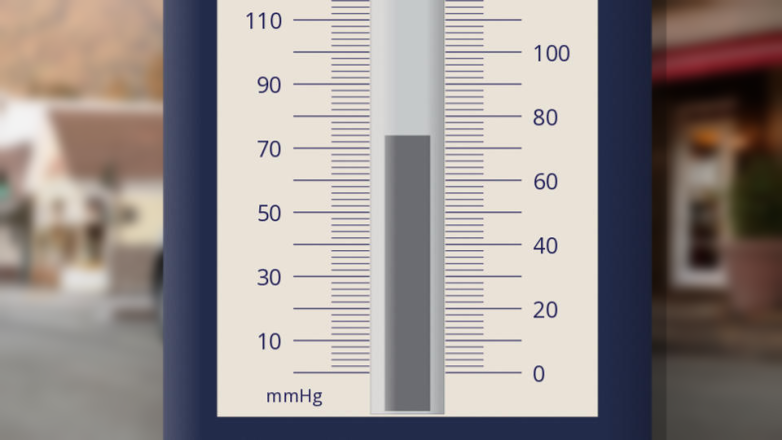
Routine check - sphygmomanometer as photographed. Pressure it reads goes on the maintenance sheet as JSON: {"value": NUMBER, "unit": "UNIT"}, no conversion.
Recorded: {"value": 74, "unit": "mmHg"}
